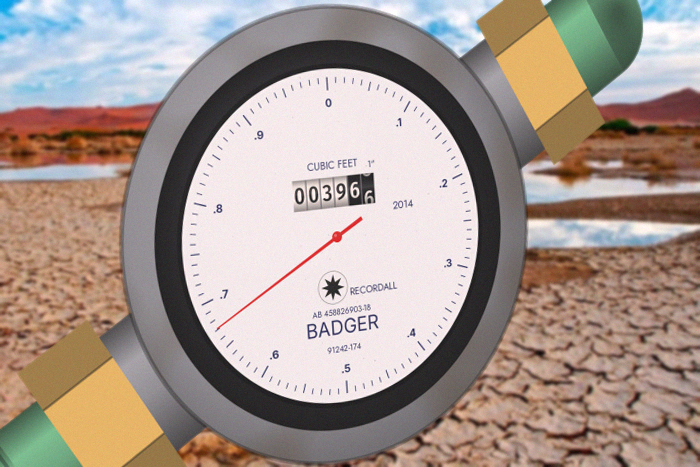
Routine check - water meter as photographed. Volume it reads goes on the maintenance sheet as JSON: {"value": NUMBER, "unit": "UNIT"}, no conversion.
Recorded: {"value": 3965.67, "unit": "ft³"}
